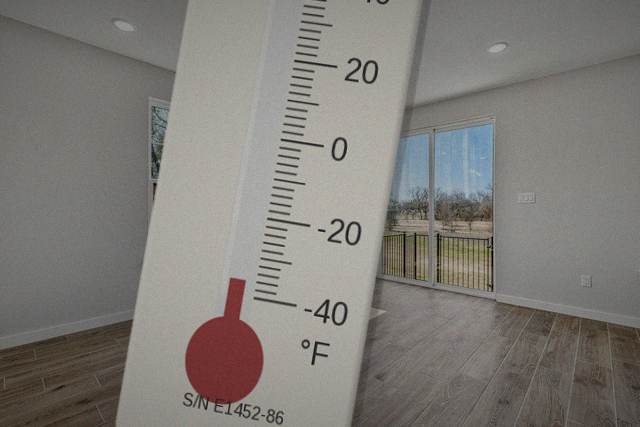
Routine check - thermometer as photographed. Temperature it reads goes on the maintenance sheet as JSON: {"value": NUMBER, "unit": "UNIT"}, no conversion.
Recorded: {"value": -36, "unit": "°F"}
